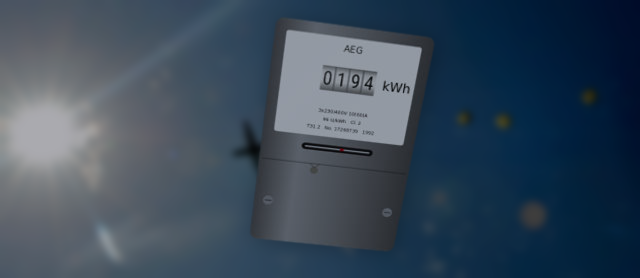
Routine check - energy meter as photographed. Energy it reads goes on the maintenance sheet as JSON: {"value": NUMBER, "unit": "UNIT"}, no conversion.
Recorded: {"value": 194, "unit": "kWh"}
